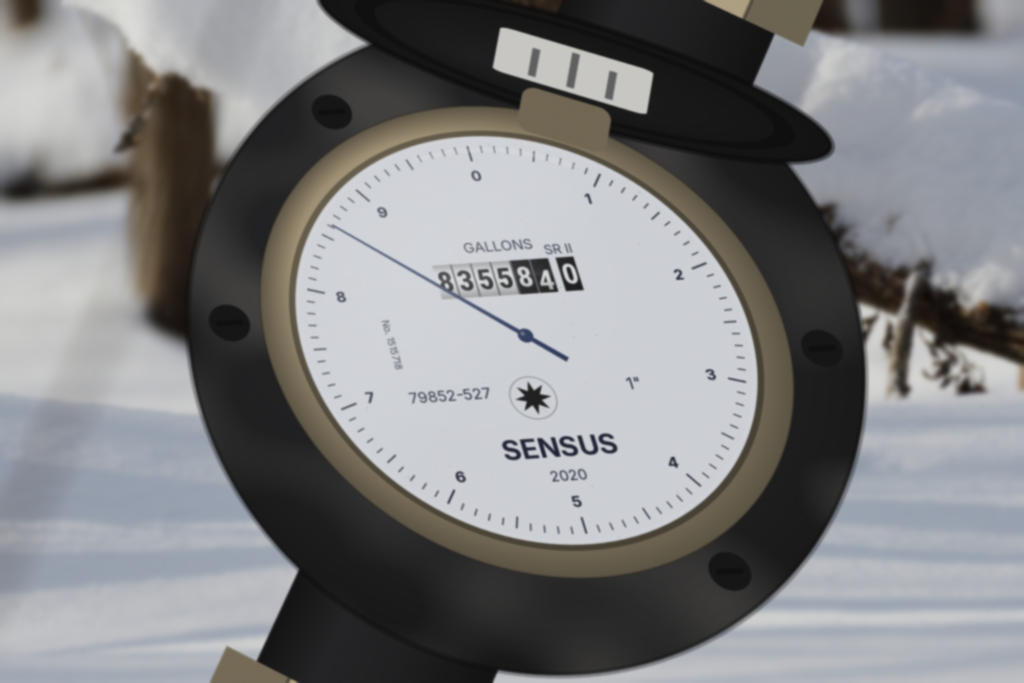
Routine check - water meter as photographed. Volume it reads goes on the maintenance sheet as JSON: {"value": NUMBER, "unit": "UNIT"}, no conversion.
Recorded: {"value": 8355838.6, "unit": "gal"}
